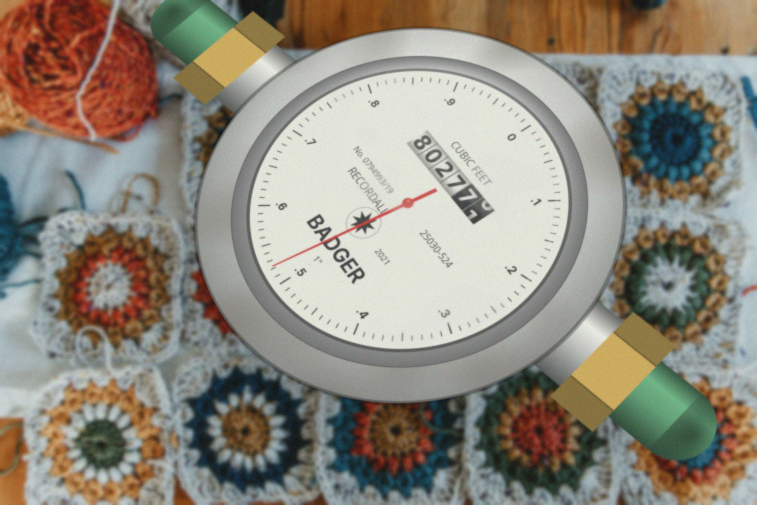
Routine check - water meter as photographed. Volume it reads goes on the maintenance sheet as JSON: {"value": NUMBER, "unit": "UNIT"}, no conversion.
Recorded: {"value": 802770.52, "unit": "ft³"}
